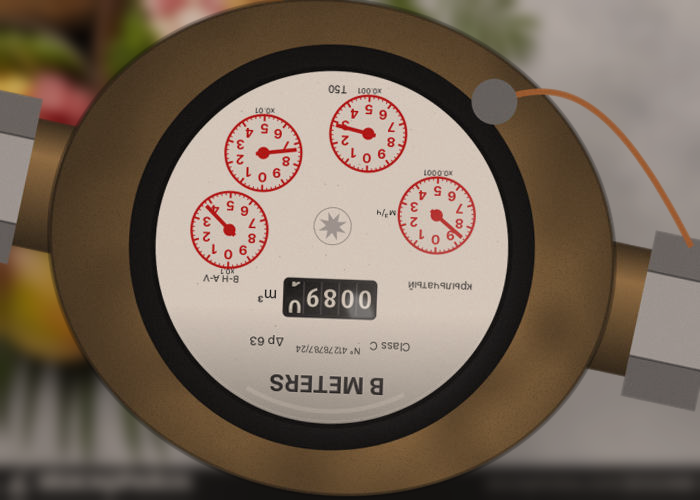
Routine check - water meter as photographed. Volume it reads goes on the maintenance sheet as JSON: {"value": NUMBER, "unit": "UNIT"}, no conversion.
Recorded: {"value": 890.3728, "unit": "m³"}
